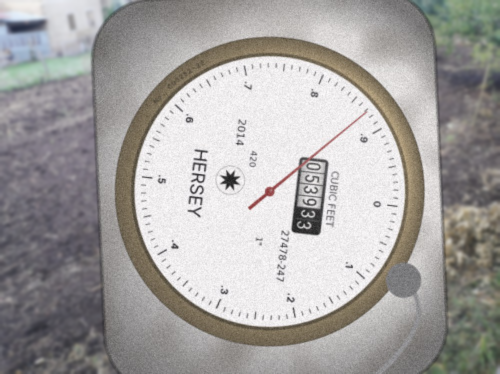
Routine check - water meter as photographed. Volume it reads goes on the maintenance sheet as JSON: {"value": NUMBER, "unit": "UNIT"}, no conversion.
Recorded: {"value": 53932.87, "unit": "ft³"}
